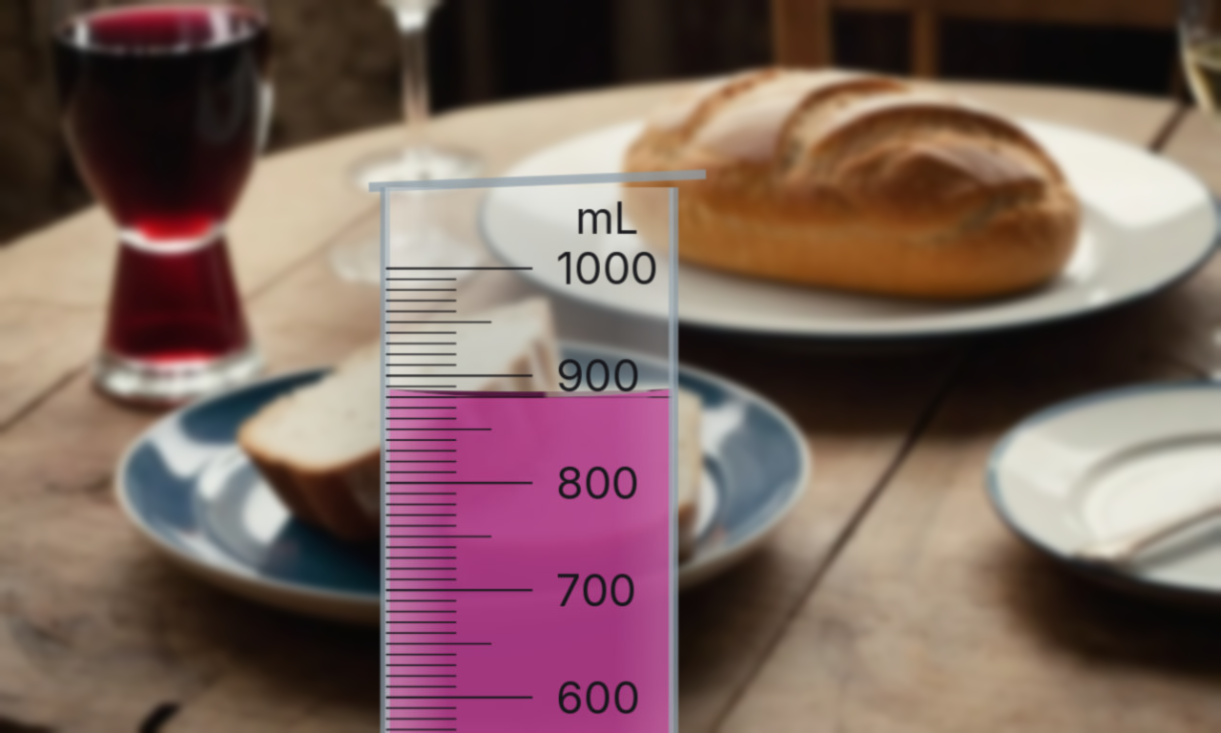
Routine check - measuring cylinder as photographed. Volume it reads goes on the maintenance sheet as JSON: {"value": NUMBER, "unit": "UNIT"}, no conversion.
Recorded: {"value": 880, "unit": "mL"}
